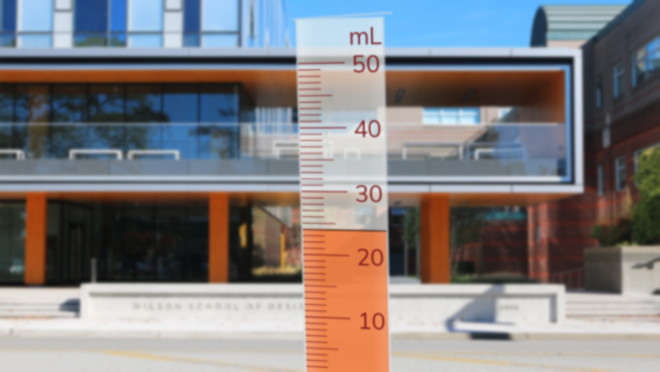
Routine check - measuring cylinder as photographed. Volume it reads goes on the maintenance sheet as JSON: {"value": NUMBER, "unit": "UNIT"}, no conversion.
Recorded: {"value": 24, "unit": "mL"}
